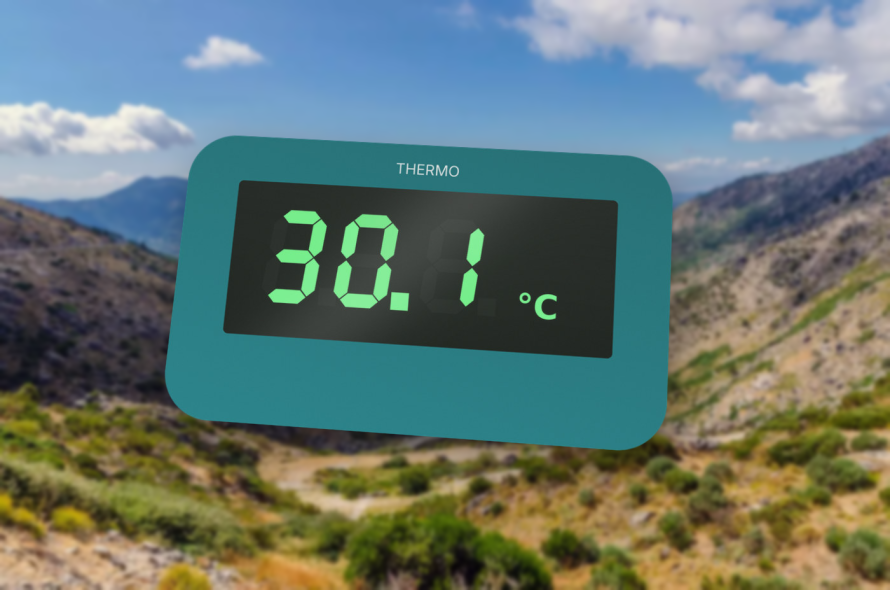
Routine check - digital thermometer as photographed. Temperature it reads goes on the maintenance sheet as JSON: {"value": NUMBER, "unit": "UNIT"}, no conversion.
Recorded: {"value": 30.1, "unit": "°C"}
